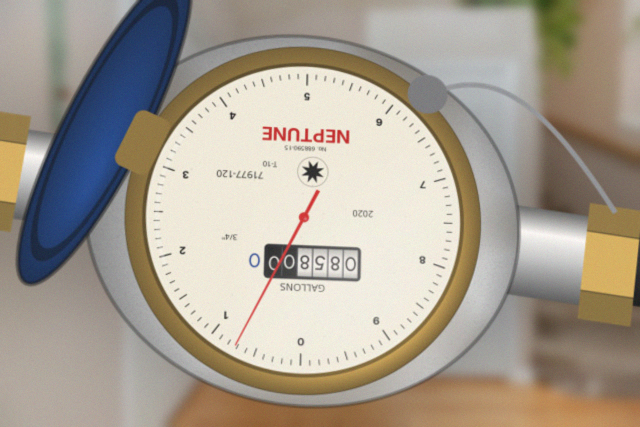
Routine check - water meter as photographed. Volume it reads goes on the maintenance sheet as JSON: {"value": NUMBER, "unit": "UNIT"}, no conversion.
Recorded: {"value": 858000.7, "unit": "gal"}
